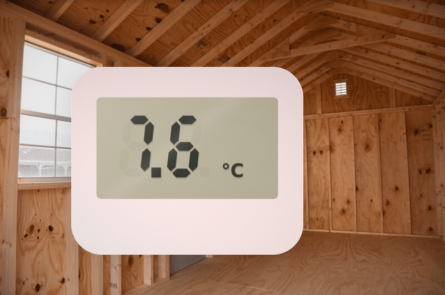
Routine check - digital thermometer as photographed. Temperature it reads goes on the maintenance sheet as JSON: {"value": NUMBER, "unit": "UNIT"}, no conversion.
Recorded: {"value": 7.6, "unit": "°C"}
